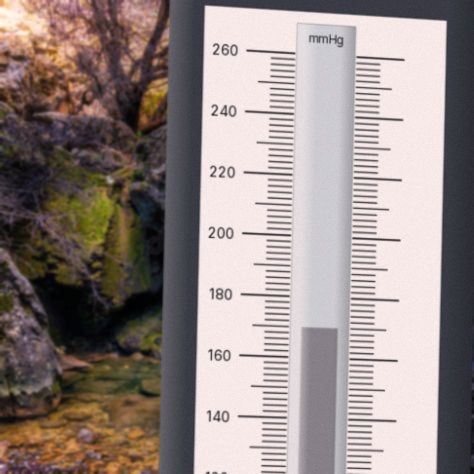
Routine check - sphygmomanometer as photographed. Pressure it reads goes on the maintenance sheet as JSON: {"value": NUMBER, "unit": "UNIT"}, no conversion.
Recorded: {"value": 170, "unit": "mmHg"}
